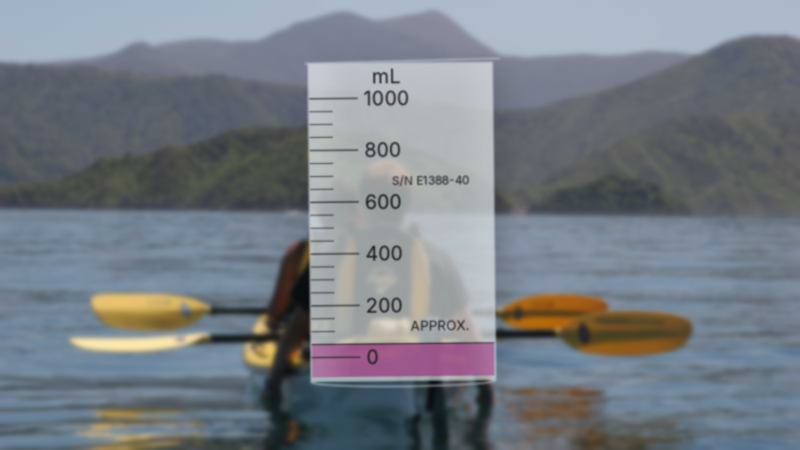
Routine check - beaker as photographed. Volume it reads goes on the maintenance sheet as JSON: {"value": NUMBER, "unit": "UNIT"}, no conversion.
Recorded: {"value": 50, "unit": "mL"}
